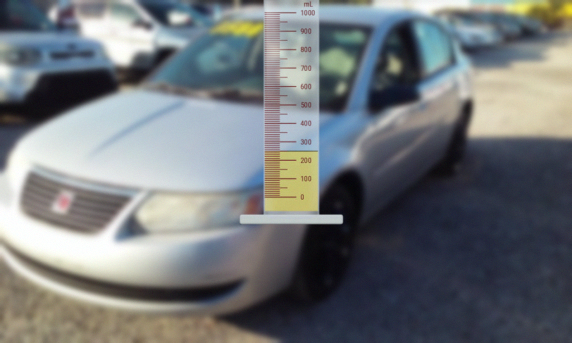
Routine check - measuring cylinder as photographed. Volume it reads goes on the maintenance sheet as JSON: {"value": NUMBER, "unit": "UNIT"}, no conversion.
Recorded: {"value": 250, "unit": "mL"}
